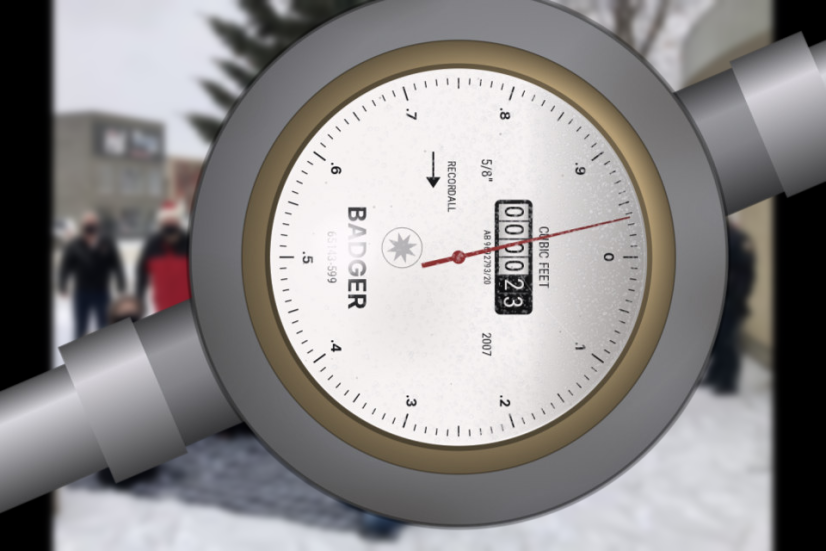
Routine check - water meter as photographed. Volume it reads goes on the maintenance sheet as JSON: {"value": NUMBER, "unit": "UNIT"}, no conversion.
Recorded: {"value": 22.96, "unit": "ft³"}
